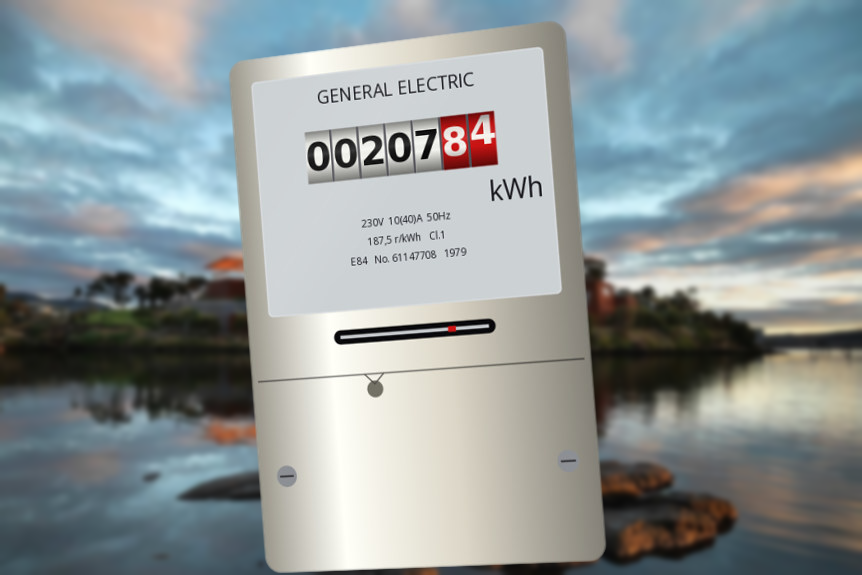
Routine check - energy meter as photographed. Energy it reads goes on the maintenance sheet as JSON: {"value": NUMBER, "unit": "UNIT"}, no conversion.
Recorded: {"value": 207.84, "unit": "kWh"}
